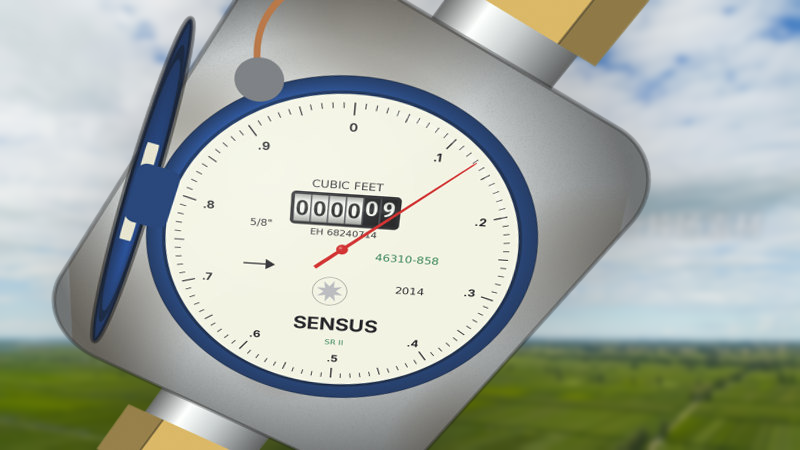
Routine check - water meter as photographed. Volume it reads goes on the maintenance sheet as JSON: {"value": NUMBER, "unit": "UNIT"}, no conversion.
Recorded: {"value": 9.13, "unit": "ft³"}
